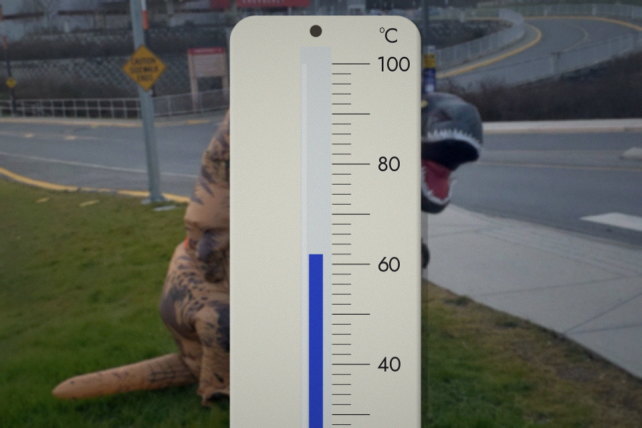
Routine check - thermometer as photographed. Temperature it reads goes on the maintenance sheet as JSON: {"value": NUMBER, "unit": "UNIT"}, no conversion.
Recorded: {"value": 62, "unit": "°C"}
